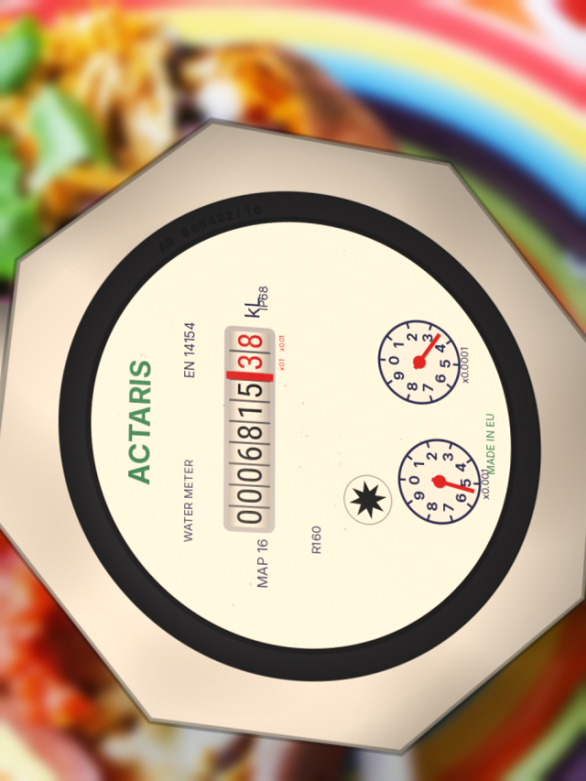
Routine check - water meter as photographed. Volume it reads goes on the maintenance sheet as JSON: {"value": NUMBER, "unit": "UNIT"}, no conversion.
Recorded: {"value": 6815.3853, "unit": "kL"}
